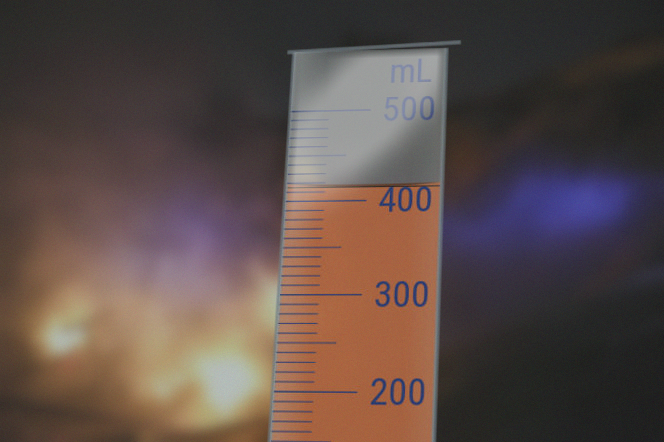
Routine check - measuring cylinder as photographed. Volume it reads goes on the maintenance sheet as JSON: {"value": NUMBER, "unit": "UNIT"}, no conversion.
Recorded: {"value": 415, "unit": "mL"}
